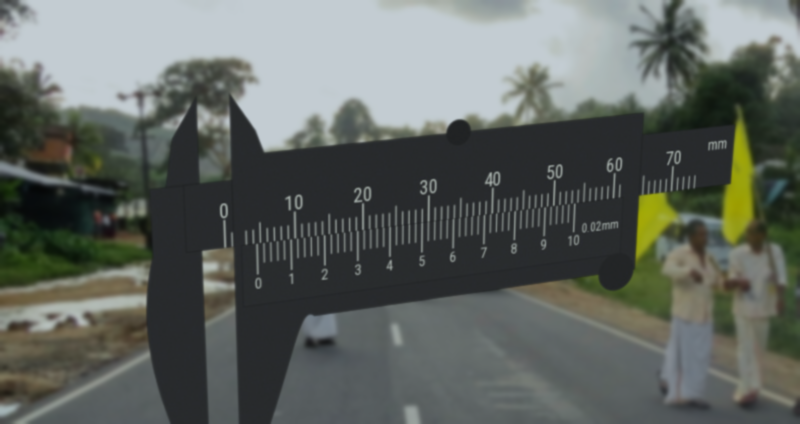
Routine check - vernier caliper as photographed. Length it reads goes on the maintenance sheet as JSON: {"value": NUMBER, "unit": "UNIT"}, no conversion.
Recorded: {"value": 4.5, "unit": "mm"}
